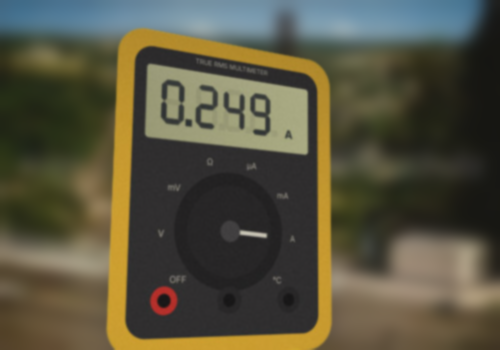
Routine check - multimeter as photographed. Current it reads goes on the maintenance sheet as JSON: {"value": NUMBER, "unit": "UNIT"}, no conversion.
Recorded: {"value": 0.249, "unit": "A"}
